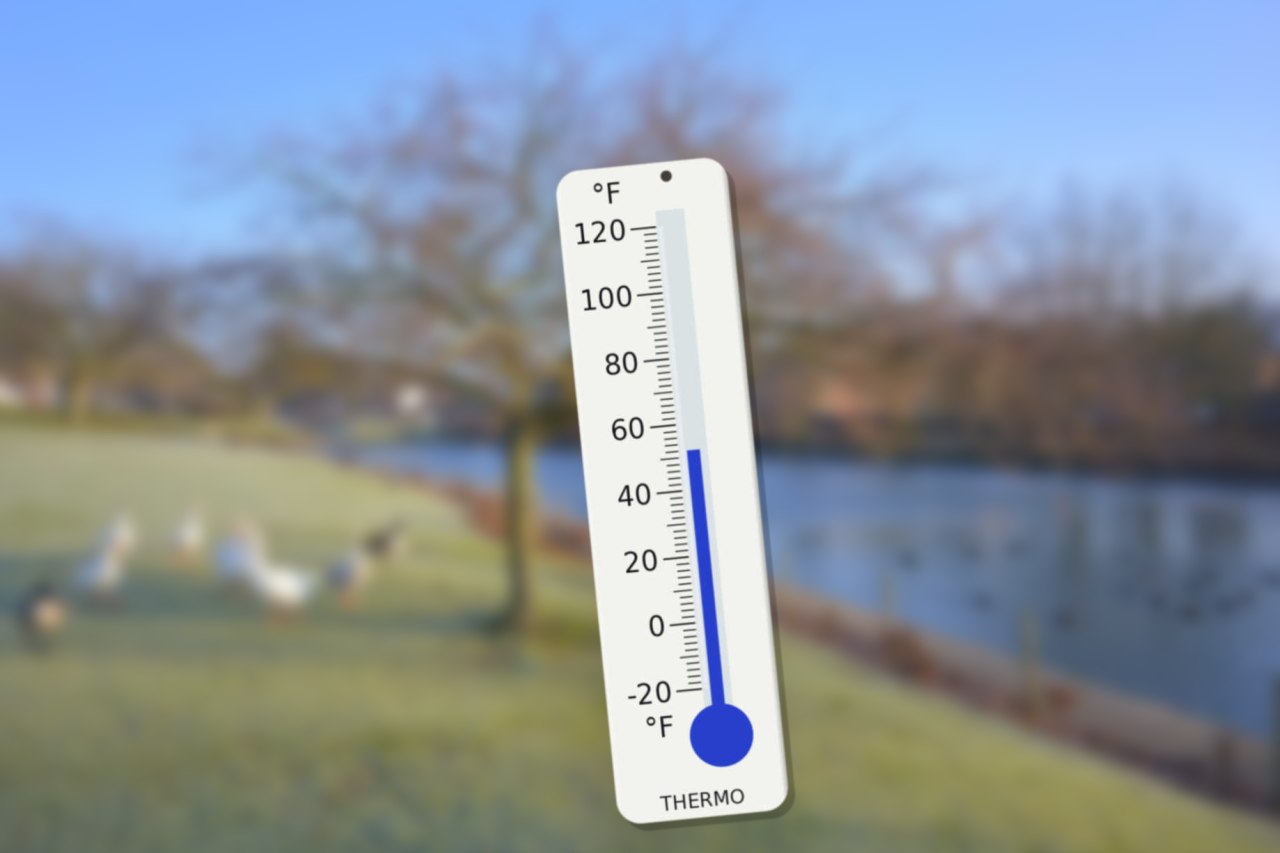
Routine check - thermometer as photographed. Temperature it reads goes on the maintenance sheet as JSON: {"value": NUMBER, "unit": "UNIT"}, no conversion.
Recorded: {"value": 52, "unit": "°F"}
